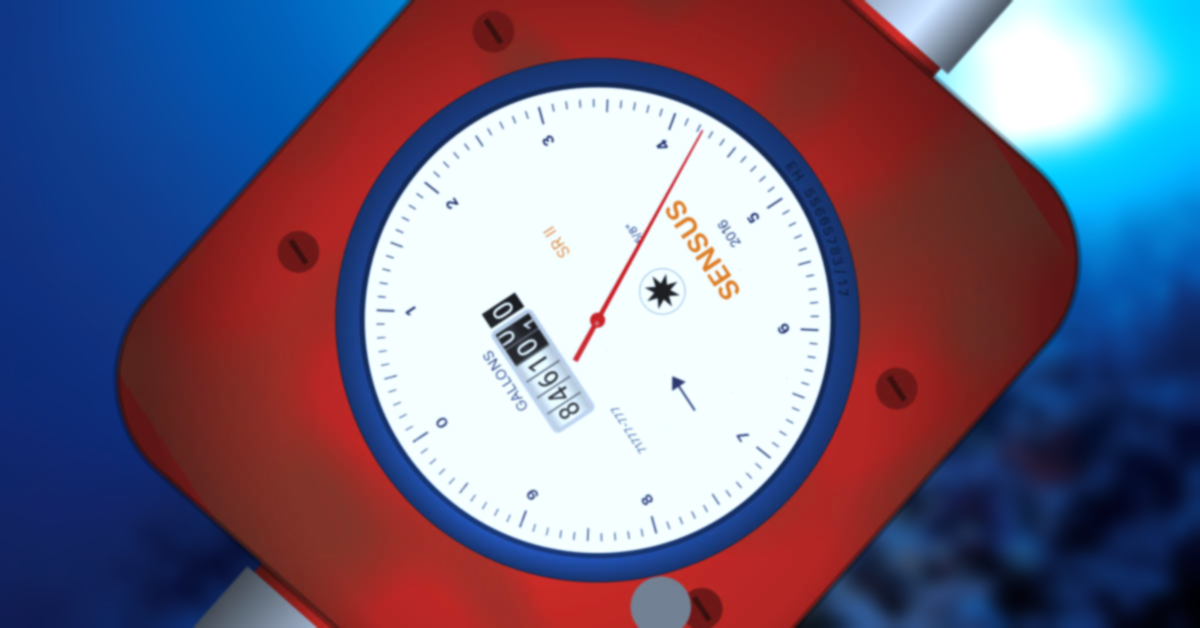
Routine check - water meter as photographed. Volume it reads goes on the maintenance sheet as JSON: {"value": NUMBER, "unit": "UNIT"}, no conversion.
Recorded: {"value": 8461004.2, "unit": "gal"}
